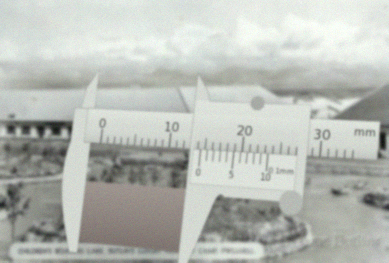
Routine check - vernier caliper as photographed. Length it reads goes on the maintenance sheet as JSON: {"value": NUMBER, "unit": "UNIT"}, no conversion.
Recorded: {"value": 14.4, "unit": "mm"}
